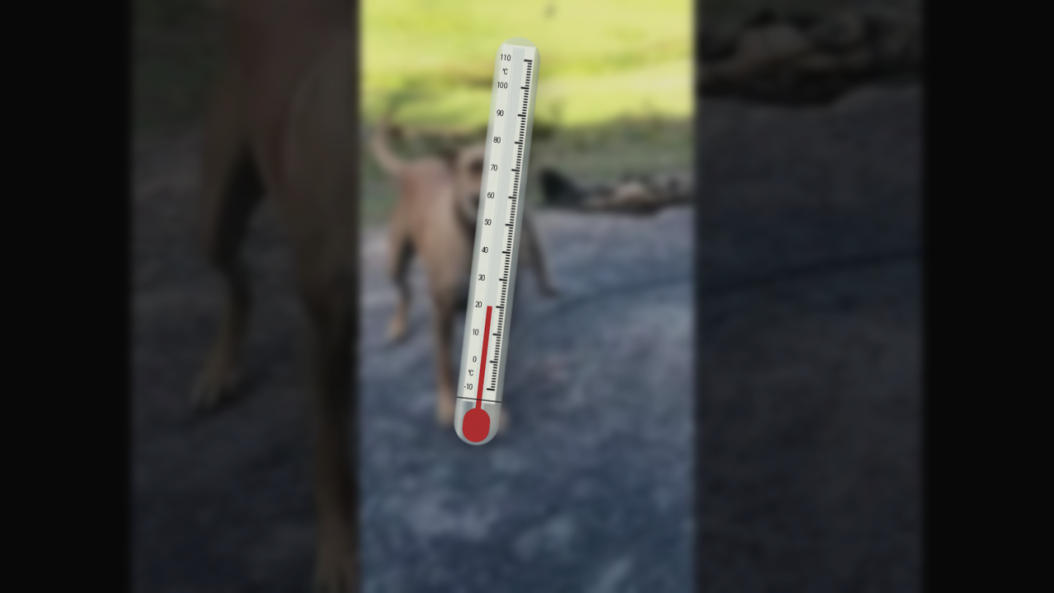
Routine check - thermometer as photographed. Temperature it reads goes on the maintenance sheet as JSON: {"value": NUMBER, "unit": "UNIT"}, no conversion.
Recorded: {"value": 20, "unit": "°C"}
